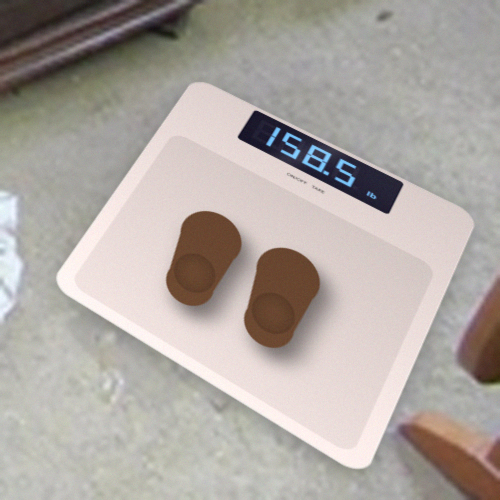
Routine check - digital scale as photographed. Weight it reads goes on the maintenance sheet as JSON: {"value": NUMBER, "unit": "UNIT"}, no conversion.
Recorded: {"value": 158.5, "unit": "lb"}
